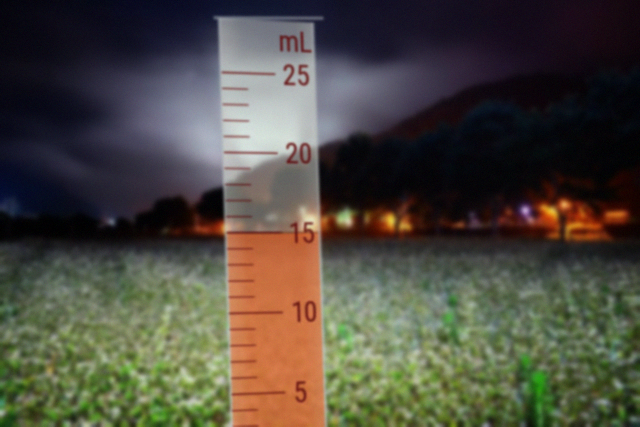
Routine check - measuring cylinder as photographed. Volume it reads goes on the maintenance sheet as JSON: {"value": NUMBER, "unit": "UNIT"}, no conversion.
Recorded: {"value": 15, "unit": "mL"}
